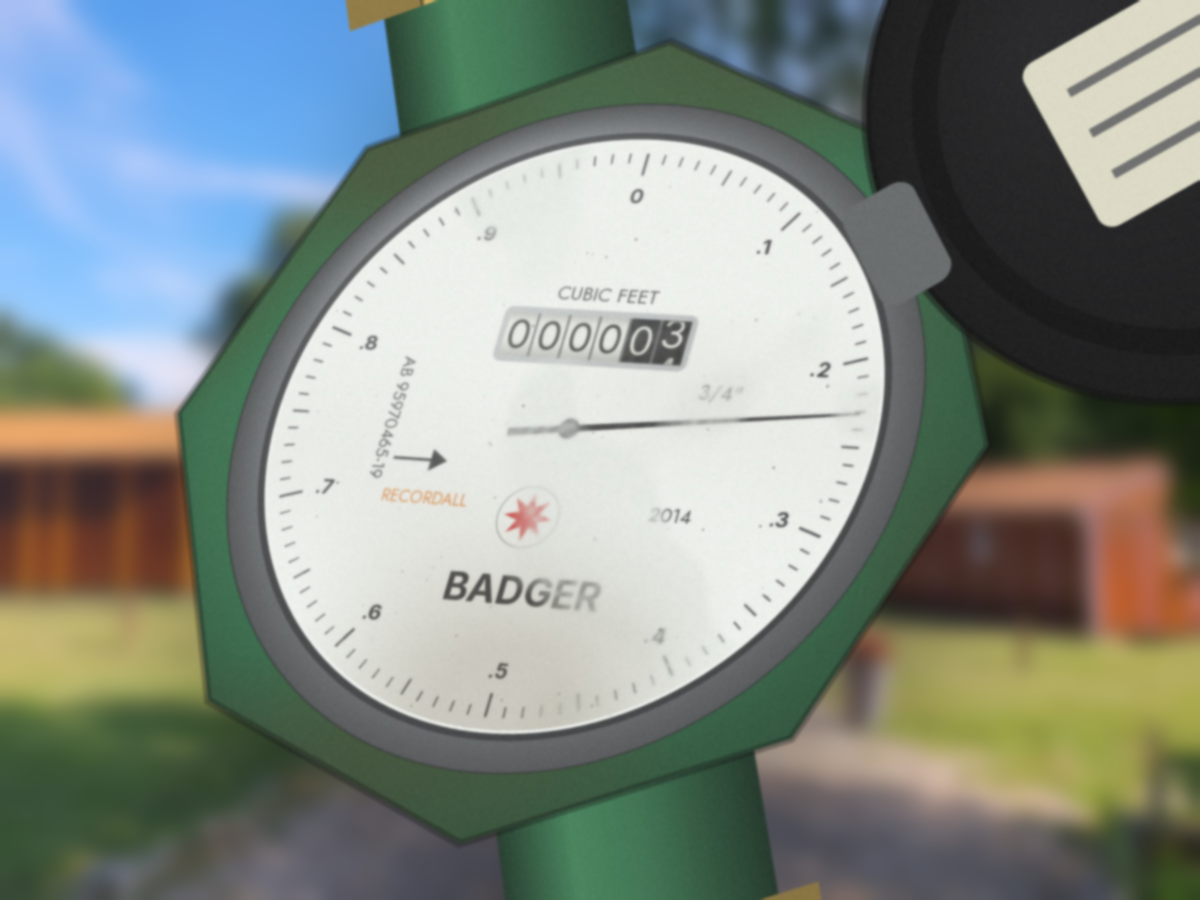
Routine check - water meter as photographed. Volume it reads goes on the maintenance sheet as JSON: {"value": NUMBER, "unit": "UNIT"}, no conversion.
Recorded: {"value": 3.23, "unit": "ft³"}
